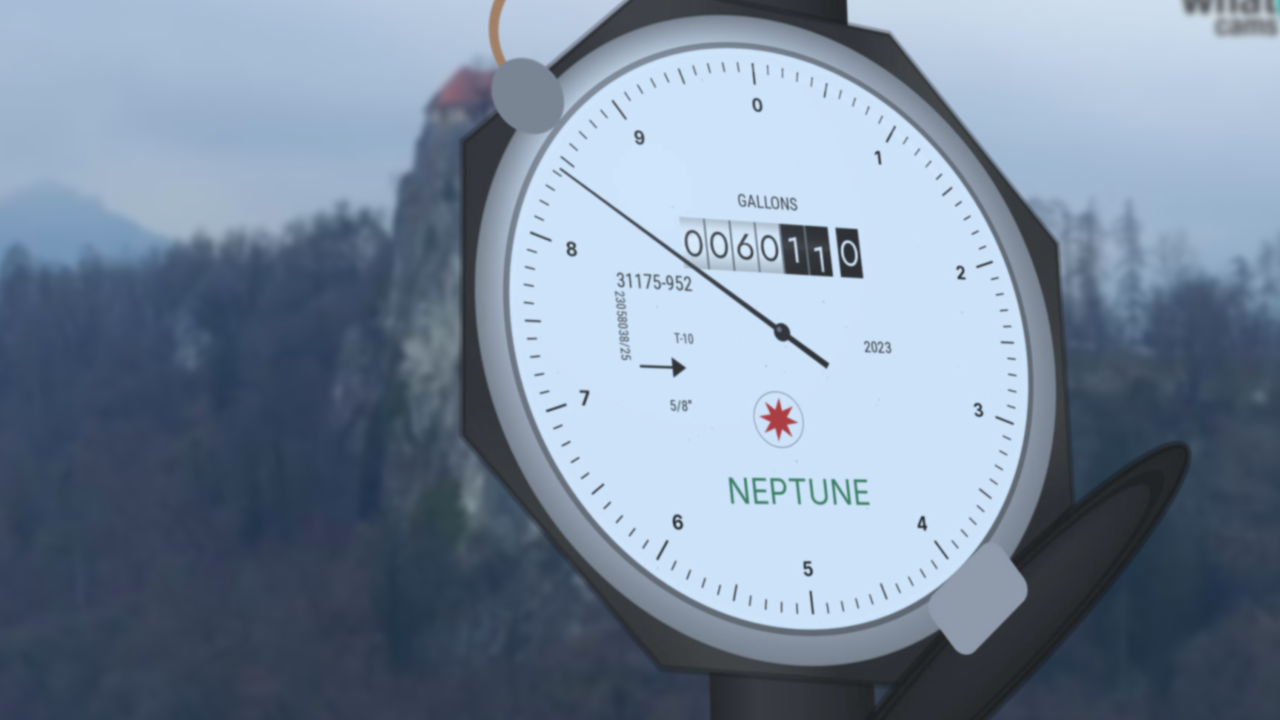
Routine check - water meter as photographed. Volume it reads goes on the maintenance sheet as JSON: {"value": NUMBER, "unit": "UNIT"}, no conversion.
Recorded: {"value": 60108.4, "unit": "gal"}
